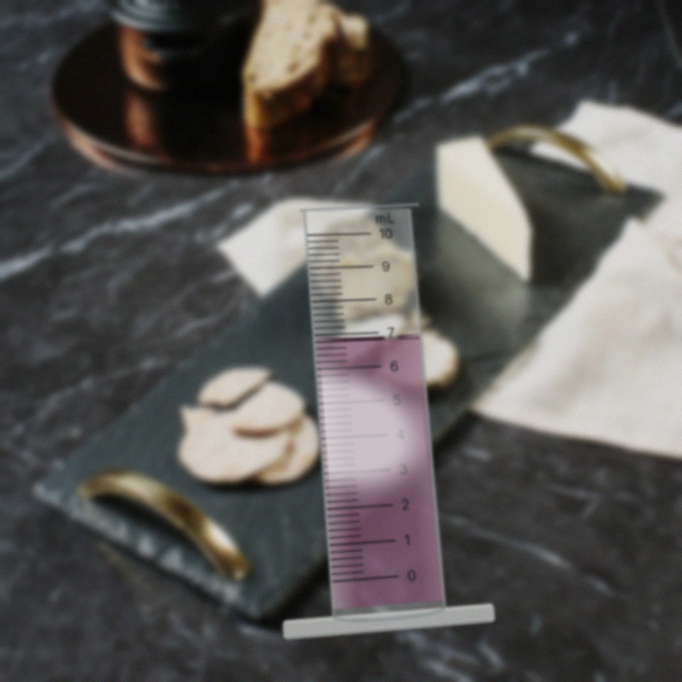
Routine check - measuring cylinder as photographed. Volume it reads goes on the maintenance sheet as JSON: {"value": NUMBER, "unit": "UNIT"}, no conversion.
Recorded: {"value": 6.8, "unit": "mL"}
